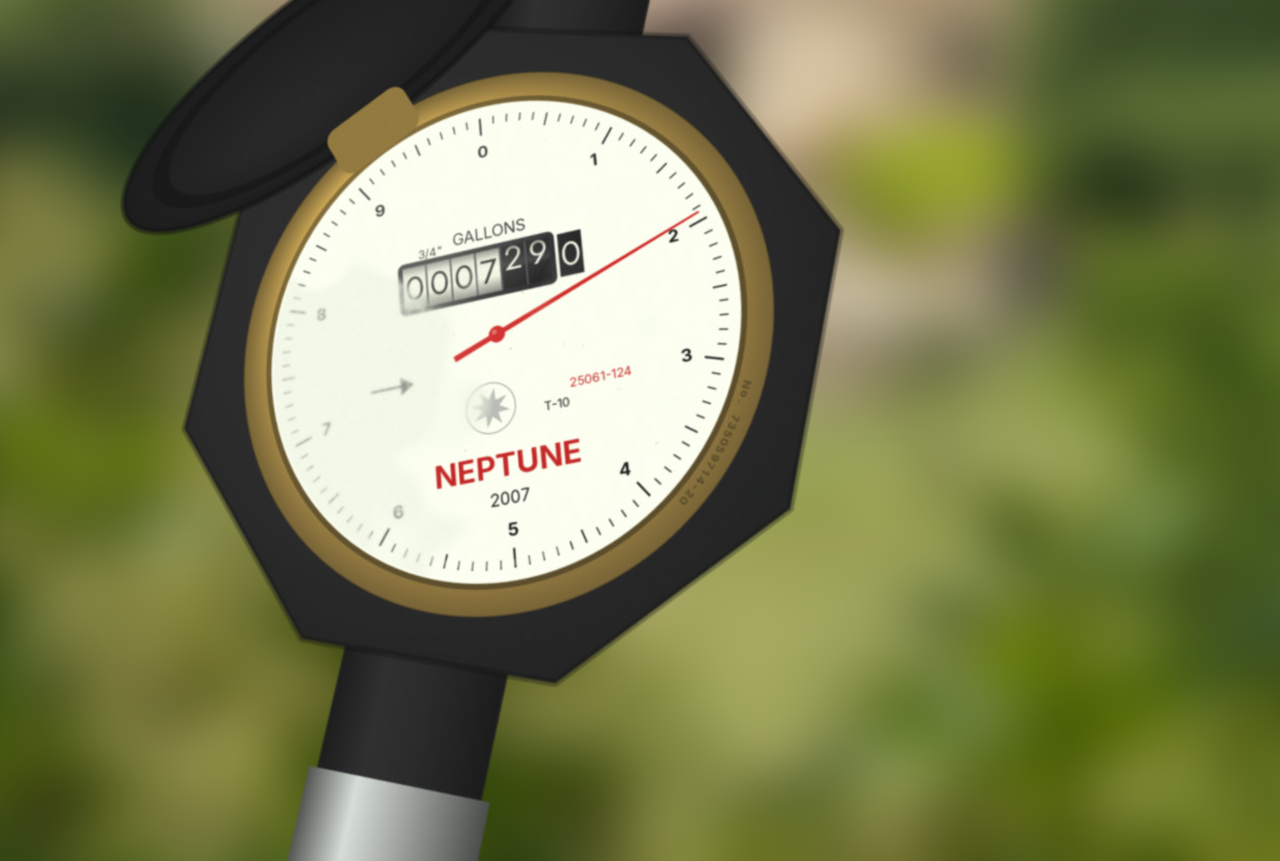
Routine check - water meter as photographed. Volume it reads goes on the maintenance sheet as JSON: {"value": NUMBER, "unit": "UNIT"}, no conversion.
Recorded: {"value": 7291.9, "unit": "gal"}
